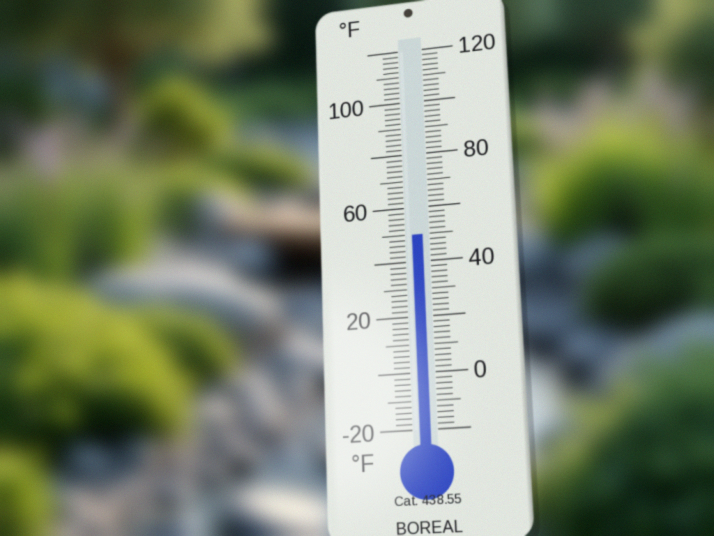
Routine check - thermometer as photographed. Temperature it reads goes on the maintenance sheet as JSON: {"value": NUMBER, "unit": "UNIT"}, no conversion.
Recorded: {"value": 50, "unit": "°F"}
